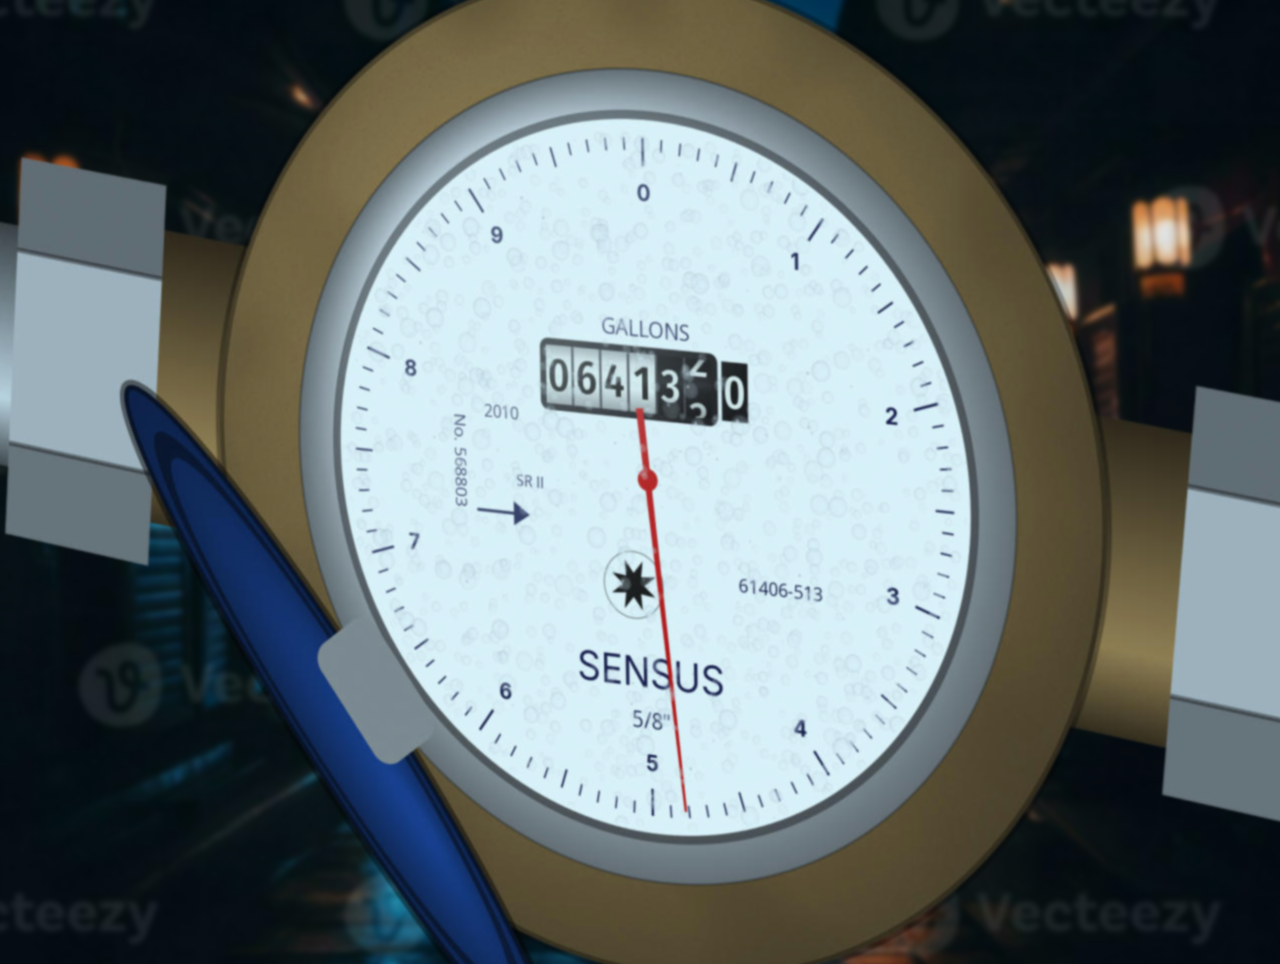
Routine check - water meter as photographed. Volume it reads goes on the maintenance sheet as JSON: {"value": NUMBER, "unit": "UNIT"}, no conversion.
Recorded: {"value": 641324.8, "unit": "gal"}
